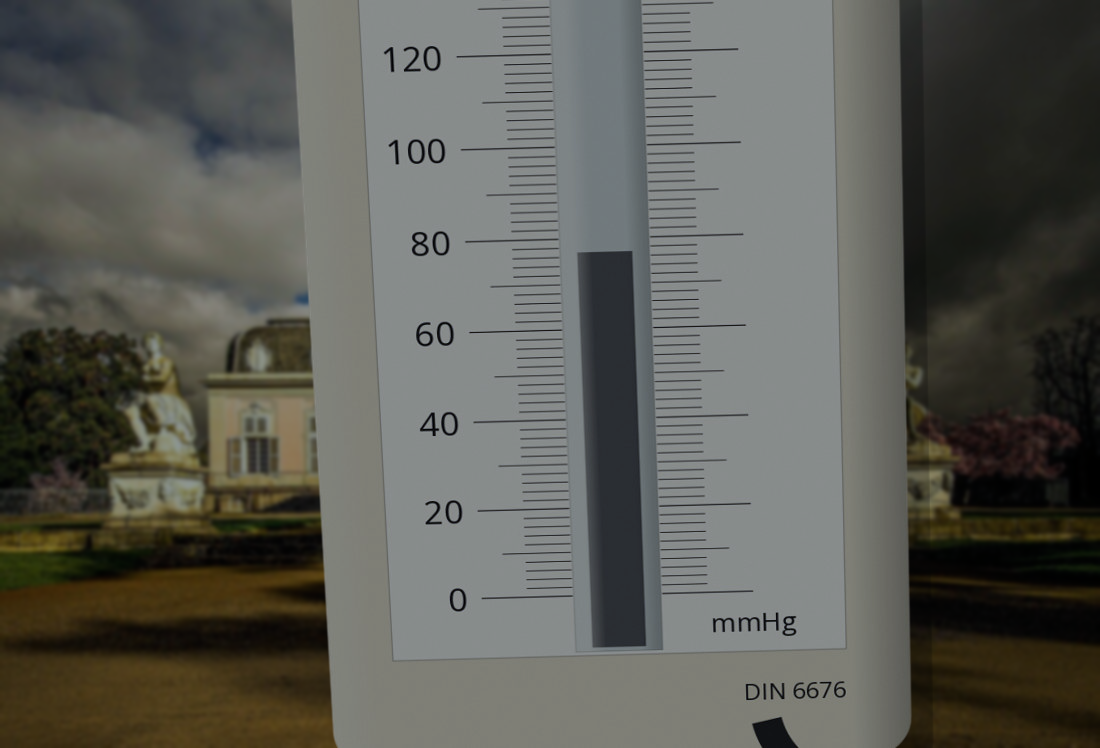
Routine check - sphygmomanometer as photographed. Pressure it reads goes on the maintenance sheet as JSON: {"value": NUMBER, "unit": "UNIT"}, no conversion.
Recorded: {"value": 77, "unit": "mmHg"}
